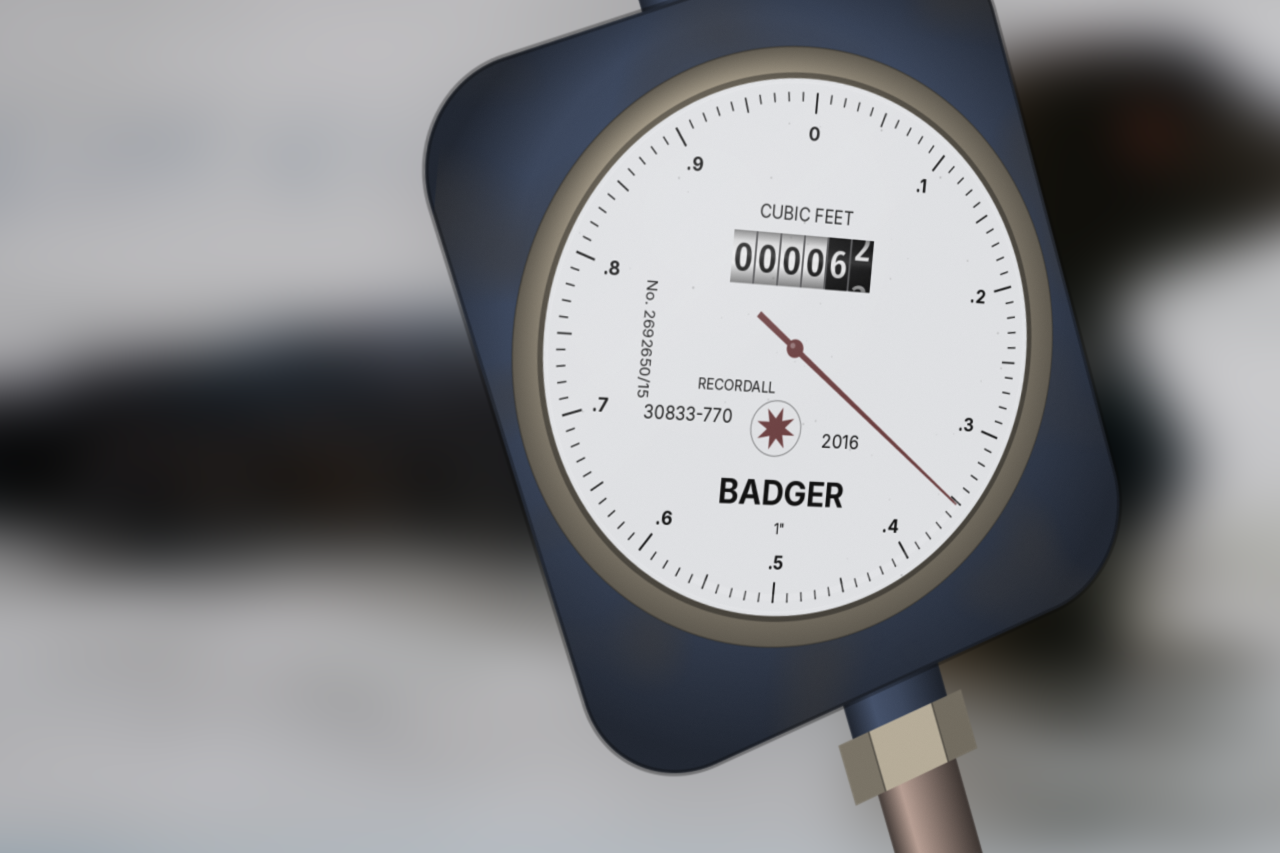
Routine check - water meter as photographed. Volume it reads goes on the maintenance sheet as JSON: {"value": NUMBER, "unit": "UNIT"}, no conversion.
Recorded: {"value": 62.35, "unit": "ft³"}
